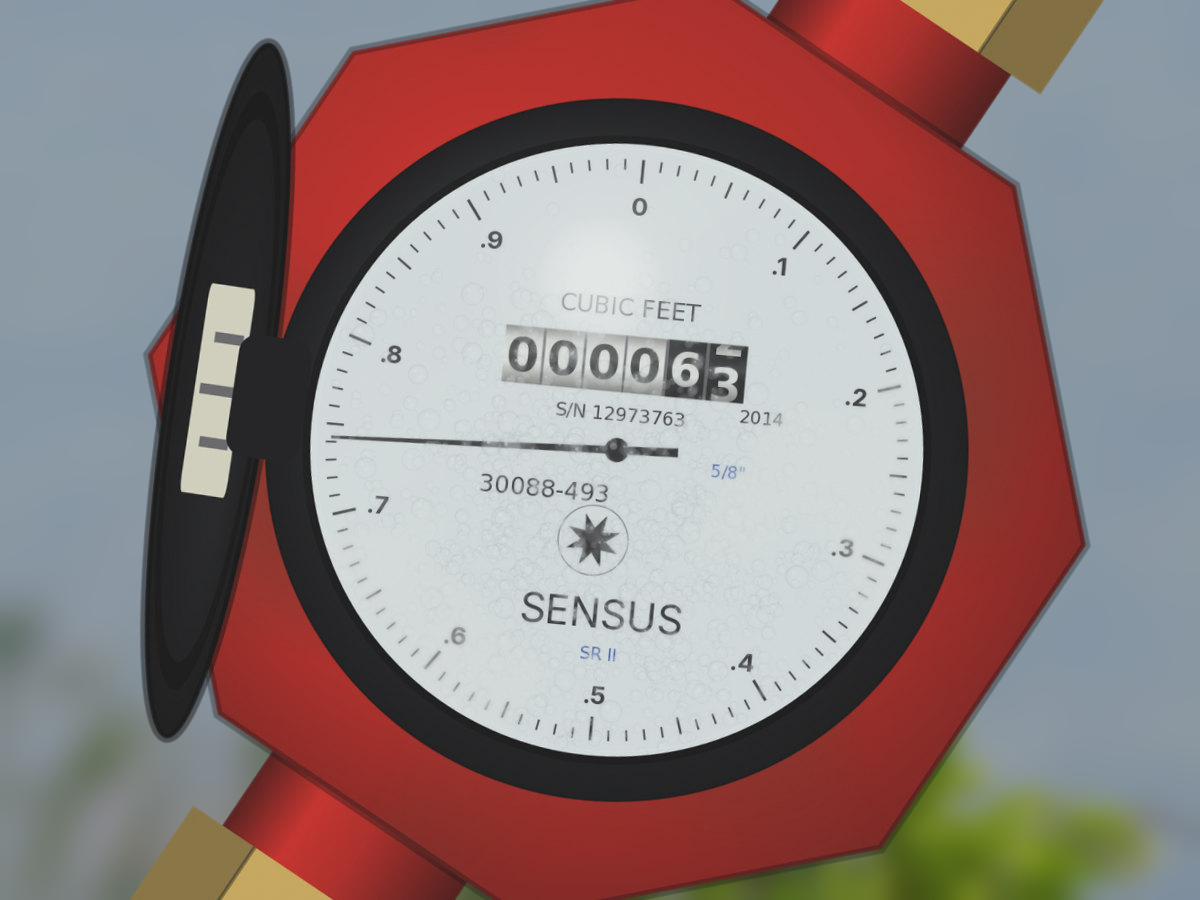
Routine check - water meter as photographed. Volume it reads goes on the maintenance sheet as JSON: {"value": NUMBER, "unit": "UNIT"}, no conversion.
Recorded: {"value": 62.74, "unit": "ft³"}
